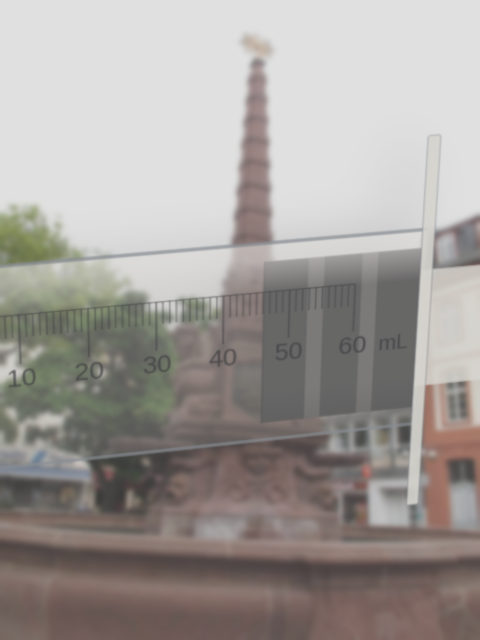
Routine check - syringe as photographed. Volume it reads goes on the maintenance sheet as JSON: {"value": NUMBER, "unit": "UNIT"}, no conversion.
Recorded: {"value": 46, "unit": "mL"}
